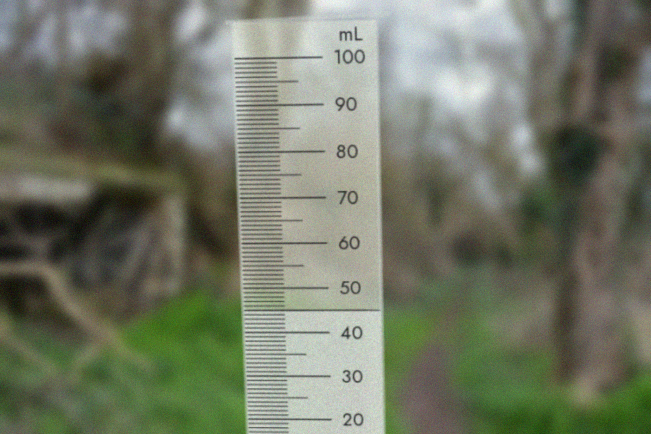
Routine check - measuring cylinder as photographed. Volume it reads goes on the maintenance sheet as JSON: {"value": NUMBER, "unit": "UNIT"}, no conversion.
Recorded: {"value": 45, "unit": "mL"}
